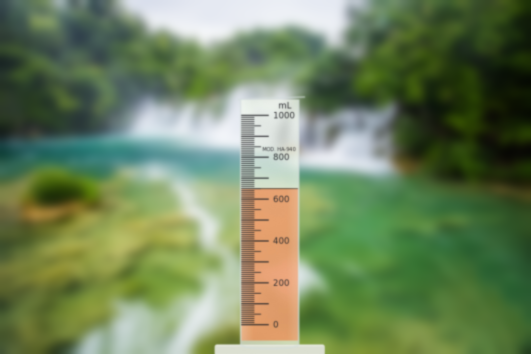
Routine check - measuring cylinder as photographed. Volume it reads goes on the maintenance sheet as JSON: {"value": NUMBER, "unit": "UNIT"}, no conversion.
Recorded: {"value": 650, "unit": "mL"}
